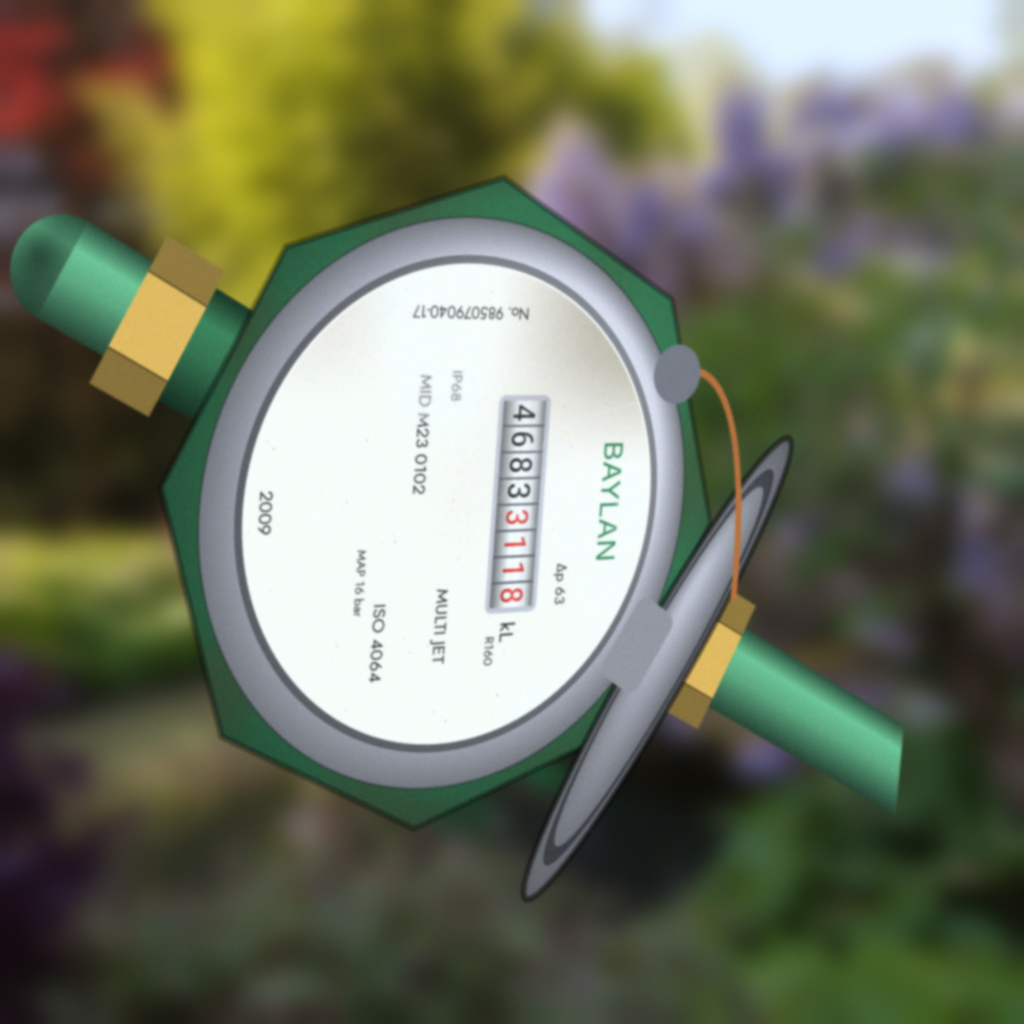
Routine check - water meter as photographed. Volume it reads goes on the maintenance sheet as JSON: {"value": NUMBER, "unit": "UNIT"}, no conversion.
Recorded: {"value": 4683.3118, "unit": "kL"}
